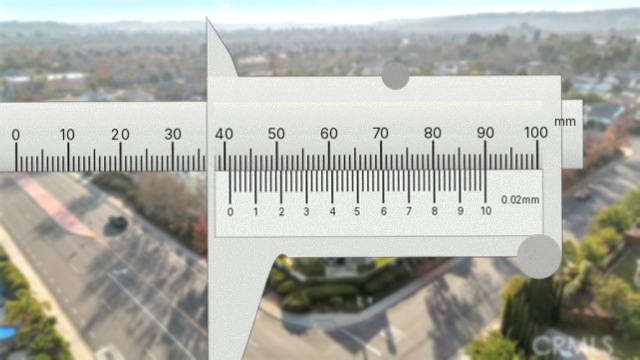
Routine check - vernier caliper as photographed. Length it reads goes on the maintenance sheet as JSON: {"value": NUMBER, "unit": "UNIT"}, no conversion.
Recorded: {"value": 41.0, "unit": "mm"}
